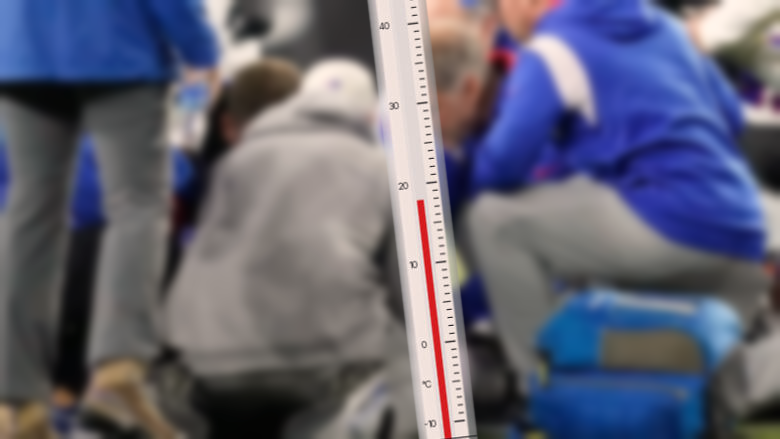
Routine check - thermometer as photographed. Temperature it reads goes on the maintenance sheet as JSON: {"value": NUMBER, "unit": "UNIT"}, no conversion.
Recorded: {"value": 18, "unit": "°C"}
